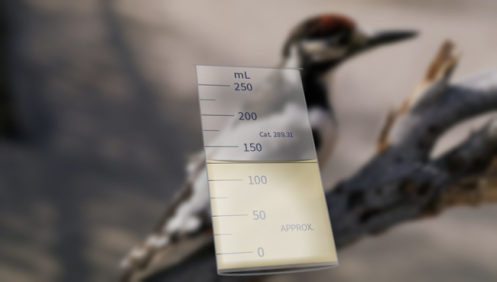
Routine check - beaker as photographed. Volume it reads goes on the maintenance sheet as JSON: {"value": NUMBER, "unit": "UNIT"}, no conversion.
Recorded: {"value": 125, "unit": "mL"}
